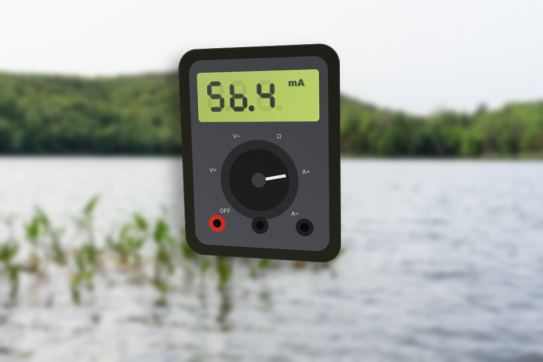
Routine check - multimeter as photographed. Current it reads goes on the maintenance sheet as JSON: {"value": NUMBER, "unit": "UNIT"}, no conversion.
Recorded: {"value": 56.4, "unit": "mA"}
